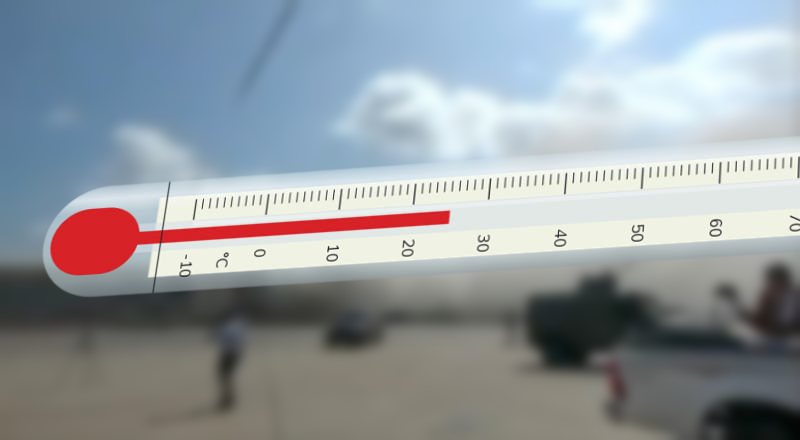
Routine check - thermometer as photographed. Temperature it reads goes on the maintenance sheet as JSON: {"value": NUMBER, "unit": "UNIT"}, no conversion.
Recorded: {"value": 25, "unit": "°C"}
